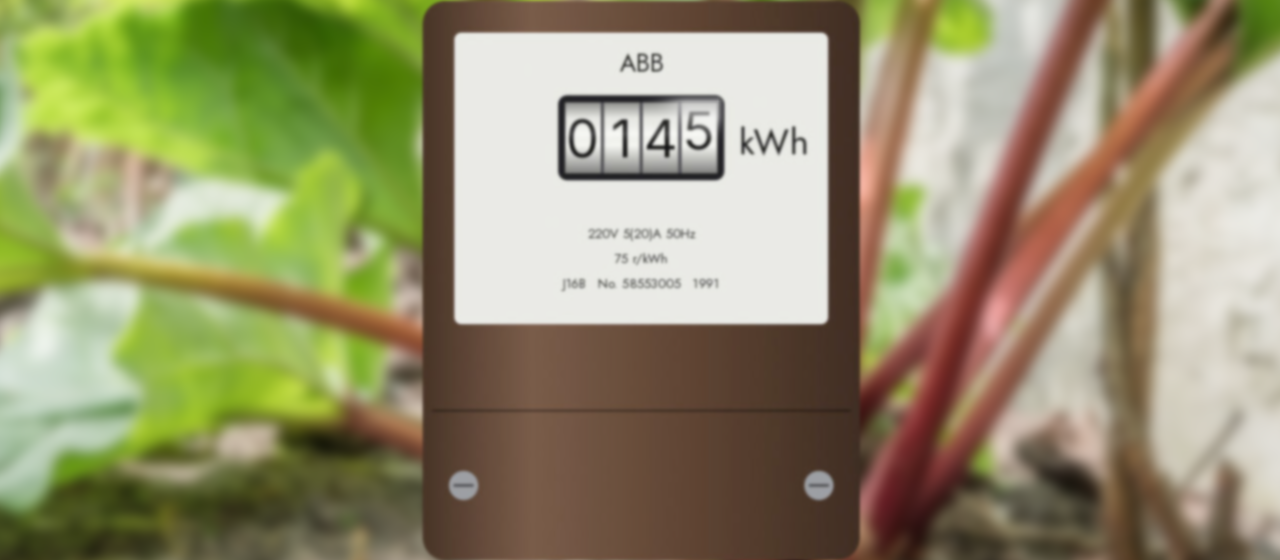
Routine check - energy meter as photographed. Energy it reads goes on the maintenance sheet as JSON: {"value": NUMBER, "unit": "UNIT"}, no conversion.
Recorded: {"value": 145, "unit": "kWh"}
